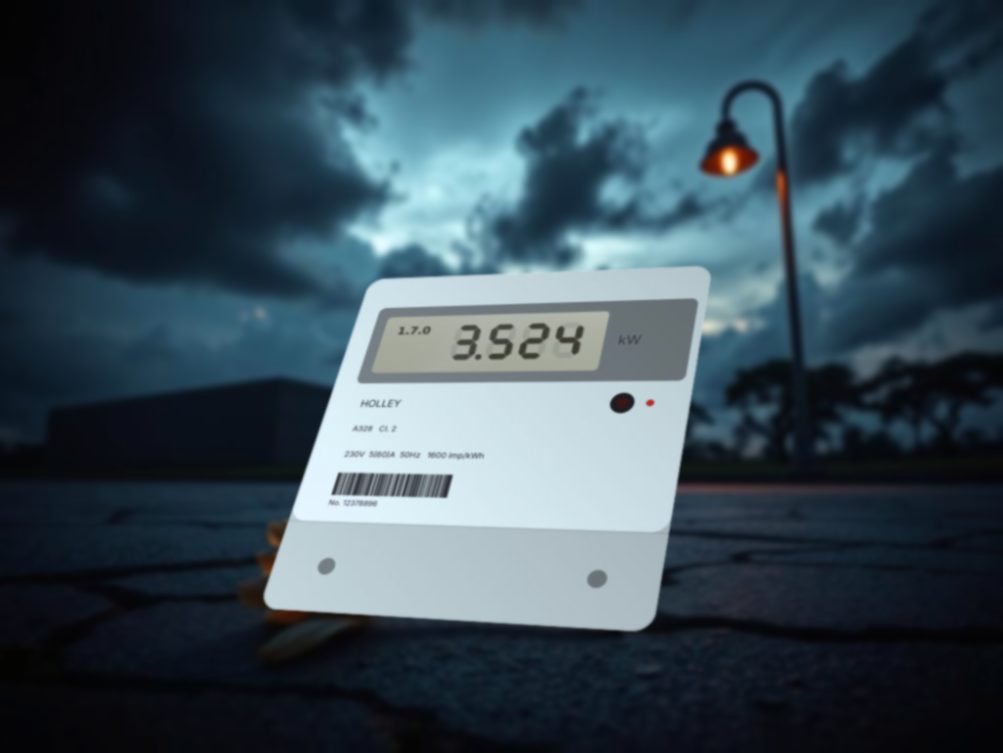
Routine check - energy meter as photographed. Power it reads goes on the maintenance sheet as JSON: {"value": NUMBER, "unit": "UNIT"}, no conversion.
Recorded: {"value": 3.524, "unit": "kW"}
